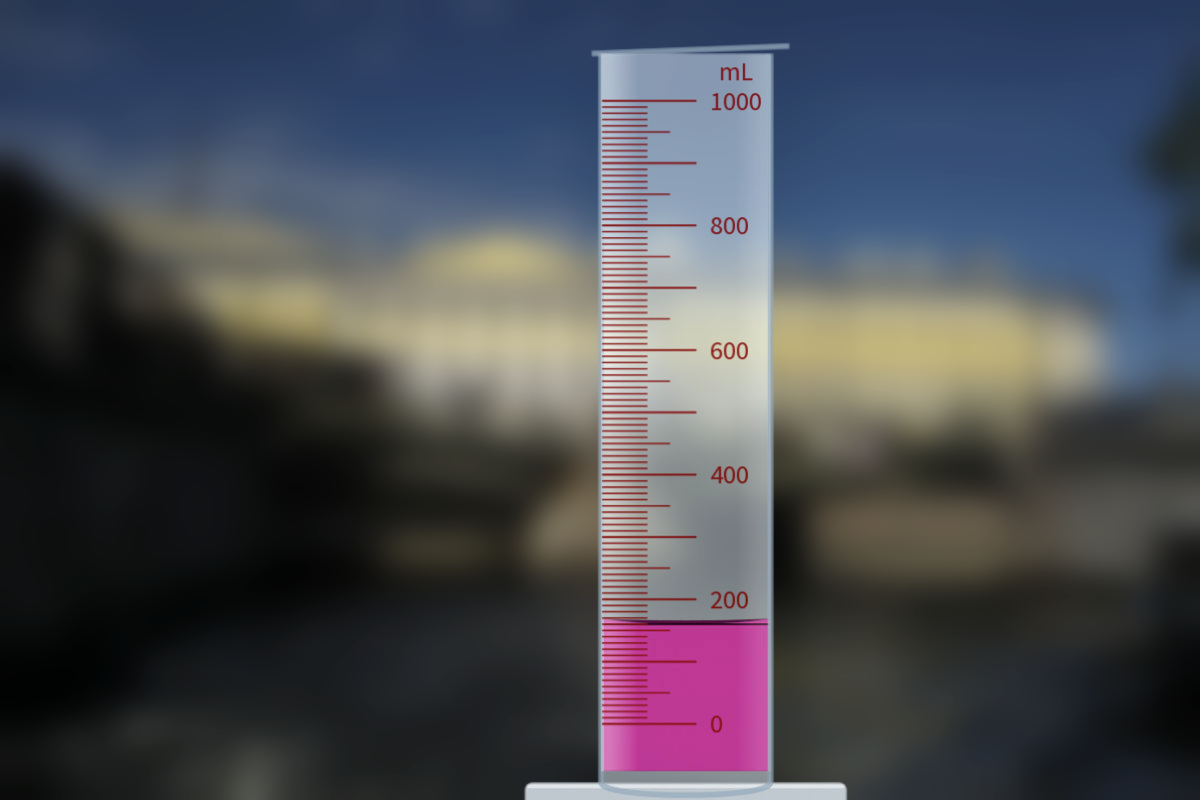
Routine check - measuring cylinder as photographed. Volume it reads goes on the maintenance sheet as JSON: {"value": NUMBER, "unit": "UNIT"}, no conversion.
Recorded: {"value": 160, "unit": "mL"}
